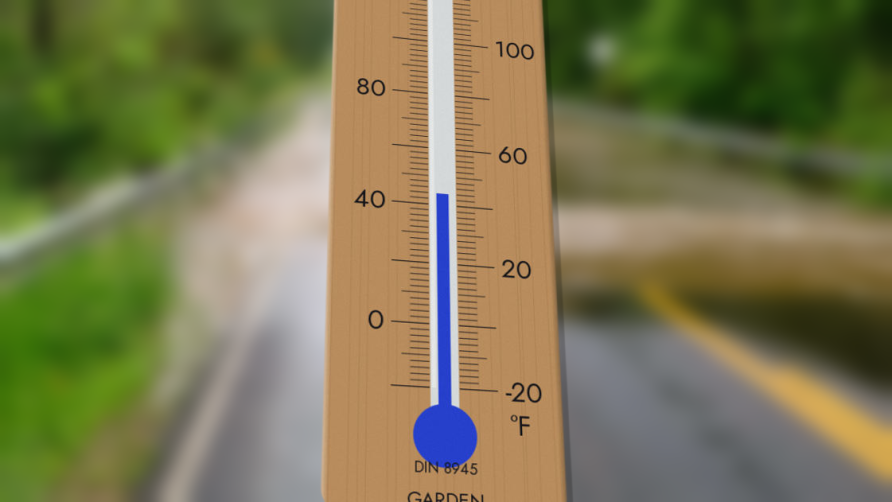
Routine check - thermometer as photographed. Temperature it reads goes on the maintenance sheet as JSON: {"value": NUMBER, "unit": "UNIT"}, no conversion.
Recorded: {"value": 44, "unit": "°F"}
